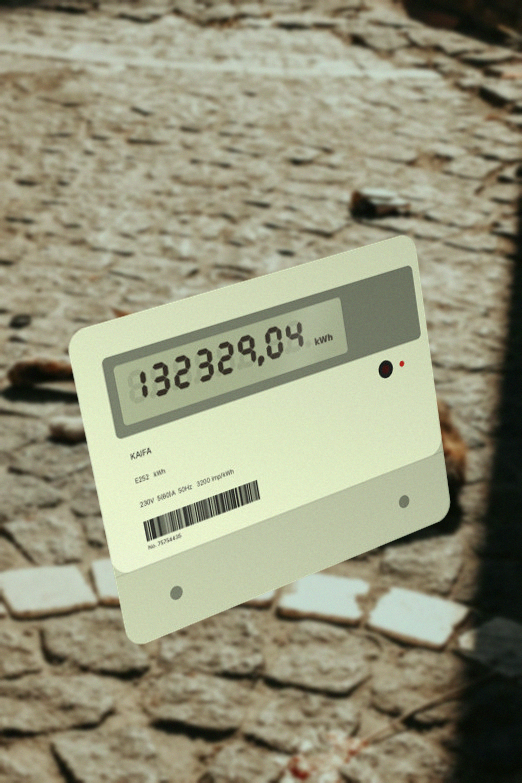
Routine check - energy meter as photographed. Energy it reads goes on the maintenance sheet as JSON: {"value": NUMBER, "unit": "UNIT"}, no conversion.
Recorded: {"value": 132329.04, "unit": "kWh"}
